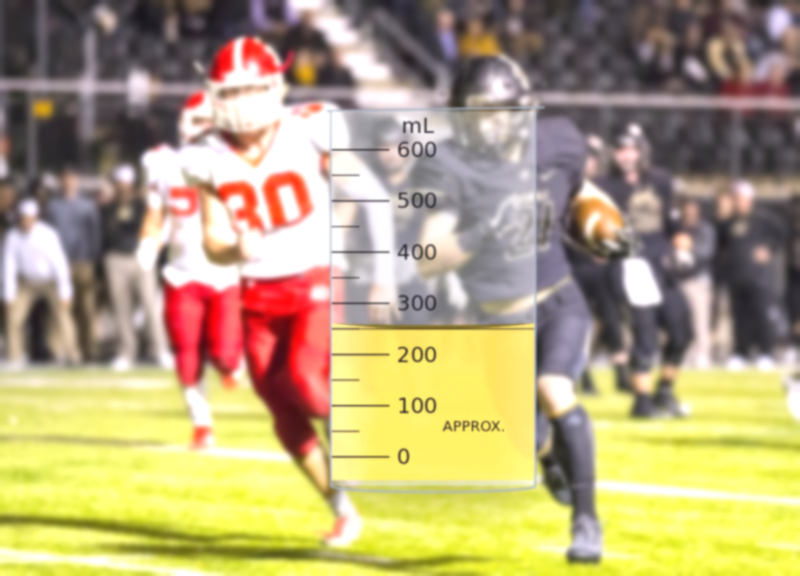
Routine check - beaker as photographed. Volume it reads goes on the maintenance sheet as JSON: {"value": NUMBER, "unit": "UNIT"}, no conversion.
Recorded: {"value": 250, "unit": "mL"}
